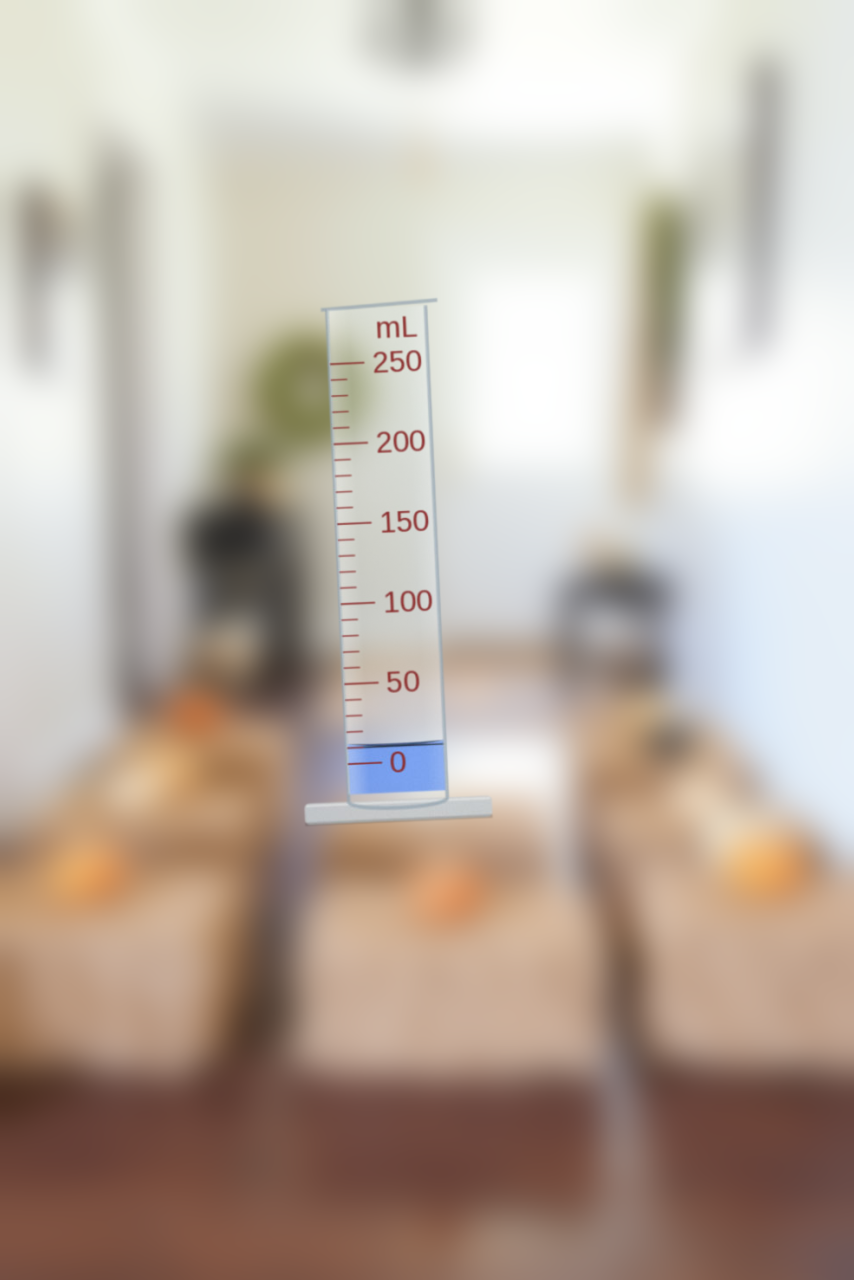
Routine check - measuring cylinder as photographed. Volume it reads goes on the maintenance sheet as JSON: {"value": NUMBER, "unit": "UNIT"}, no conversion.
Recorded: {"value": 10, "unit": "mL"}
